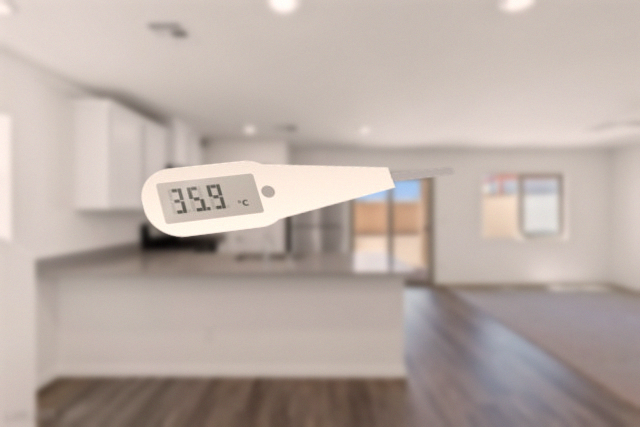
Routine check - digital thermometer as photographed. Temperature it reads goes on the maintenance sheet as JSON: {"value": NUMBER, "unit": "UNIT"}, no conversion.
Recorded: {"value": 35.9, "unit": "°C"}
